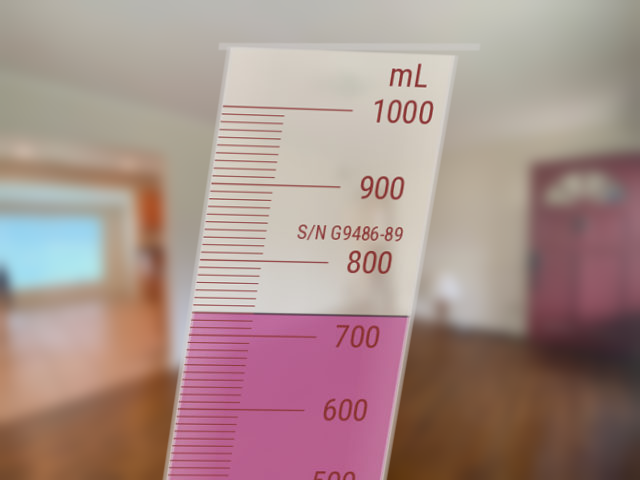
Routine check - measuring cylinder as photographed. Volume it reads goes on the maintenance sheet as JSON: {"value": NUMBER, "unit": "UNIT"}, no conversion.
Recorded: {"value": 730, "unit": "mL"}
